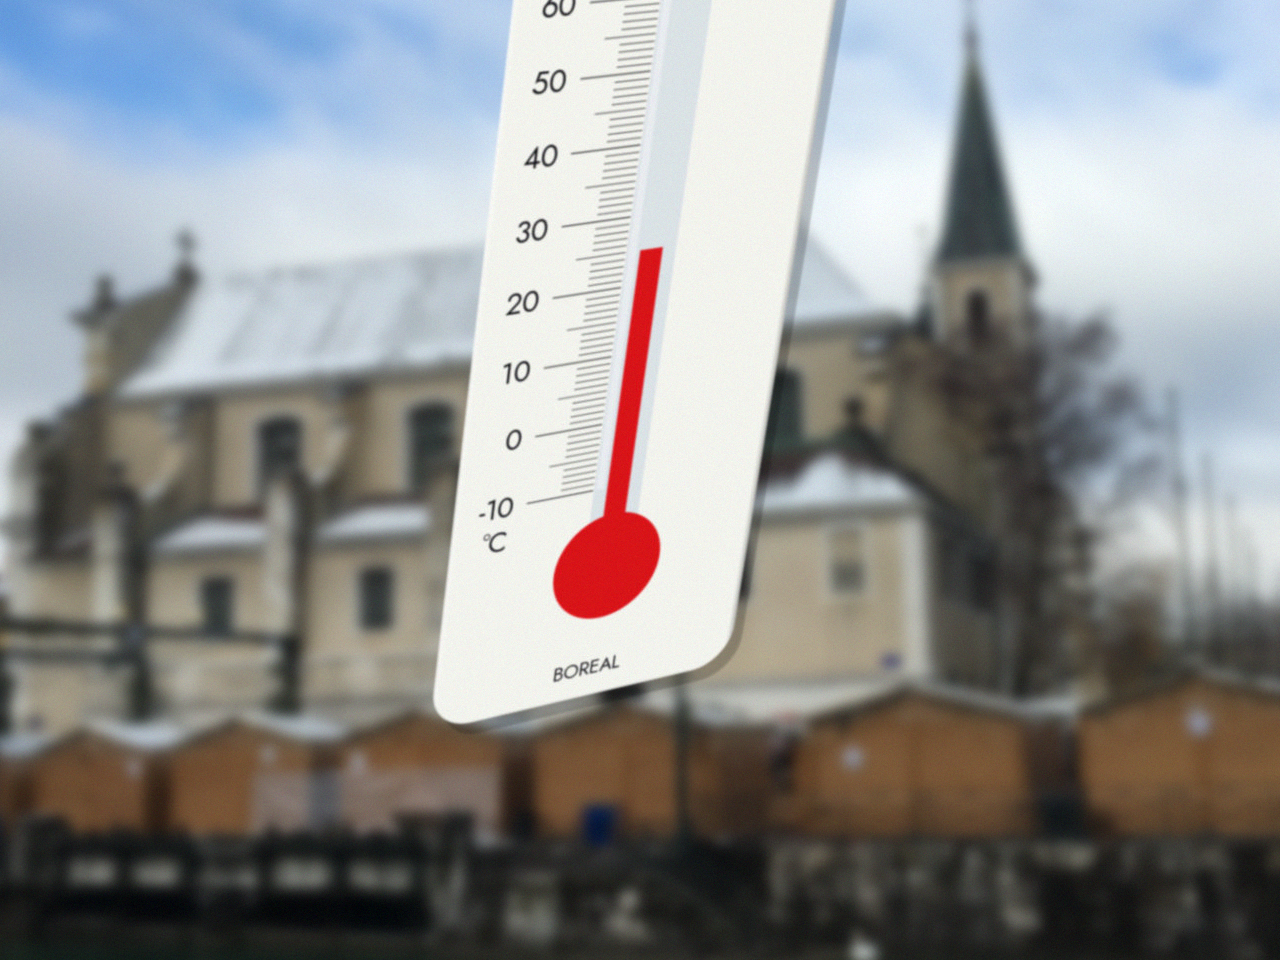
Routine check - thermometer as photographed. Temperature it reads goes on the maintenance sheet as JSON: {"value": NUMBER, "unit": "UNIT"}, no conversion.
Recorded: {"value": 25, "unit": "°C"}
